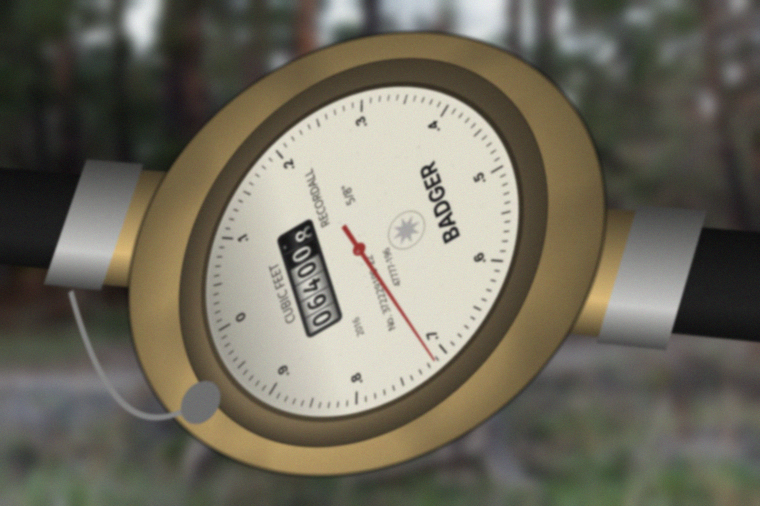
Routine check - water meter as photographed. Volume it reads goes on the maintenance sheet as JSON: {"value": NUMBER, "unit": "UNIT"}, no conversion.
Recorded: {"value": 64007.71, "unit": "ft³"}
